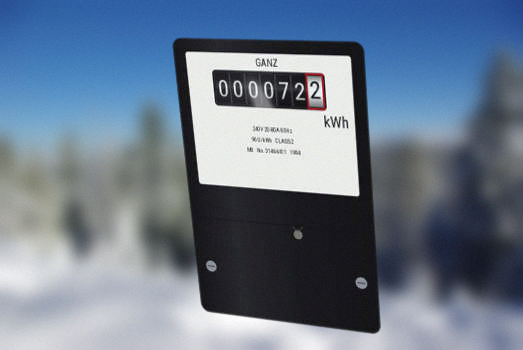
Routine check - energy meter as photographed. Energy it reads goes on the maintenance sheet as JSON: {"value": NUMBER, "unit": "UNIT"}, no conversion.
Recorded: {"value": 72.2, "unit": "kWh"}
